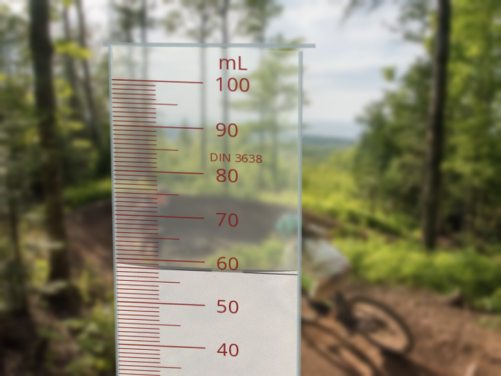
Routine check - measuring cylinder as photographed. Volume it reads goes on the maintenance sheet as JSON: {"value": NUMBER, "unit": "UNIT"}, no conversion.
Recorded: {"value": 58, "unit": "mL"}
